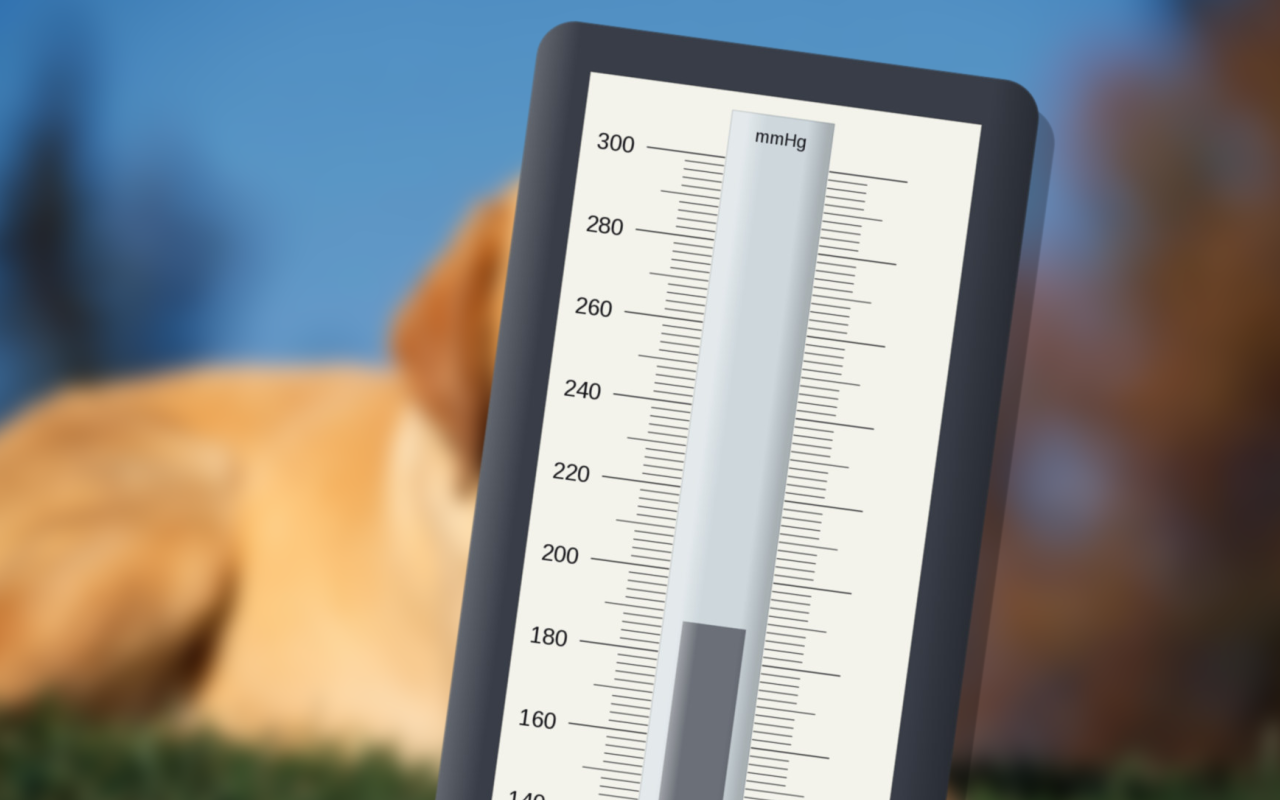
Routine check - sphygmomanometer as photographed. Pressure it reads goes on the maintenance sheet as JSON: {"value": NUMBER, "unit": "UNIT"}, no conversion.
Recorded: {"value": 188, "unit": "mmHg"}
